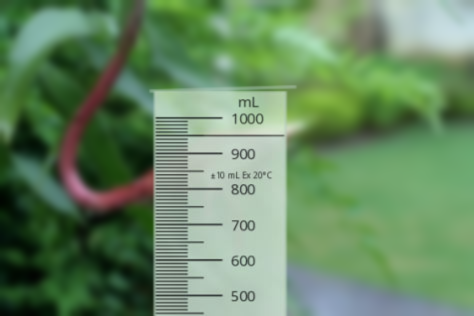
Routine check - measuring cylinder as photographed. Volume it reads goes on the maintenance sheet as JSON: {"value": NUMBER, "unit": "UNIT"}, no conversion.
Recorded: {"value": 950, "unit": "mL"}
